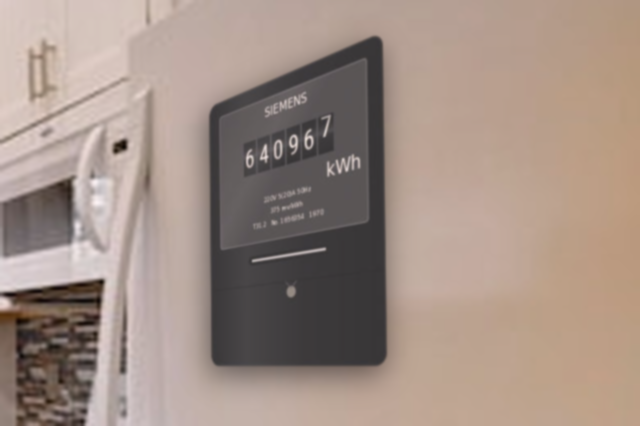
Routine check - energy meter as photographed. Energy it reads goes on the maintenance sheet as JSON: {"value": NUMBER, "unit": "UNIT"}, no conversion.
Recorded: {"value": 640967, "unit": "kWh"}
